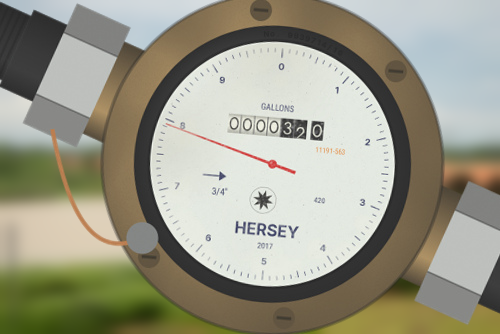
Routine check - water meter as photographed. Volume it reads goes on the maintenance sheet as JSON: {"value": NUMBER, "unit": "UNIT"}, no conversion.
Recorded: {"value": 317.9, "unit": "gal"}
